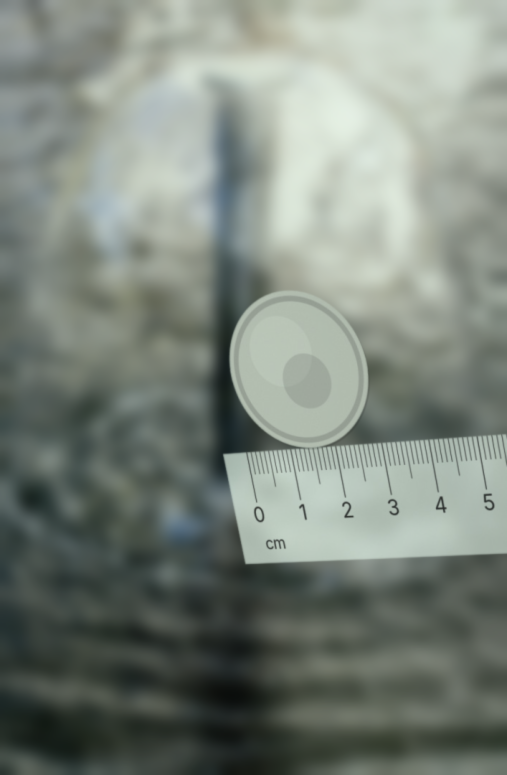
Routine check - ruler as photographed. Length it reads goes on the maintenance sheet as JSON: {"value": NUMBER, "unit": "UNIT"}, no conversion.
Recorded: {"value": 3, "unit": "cm"}
